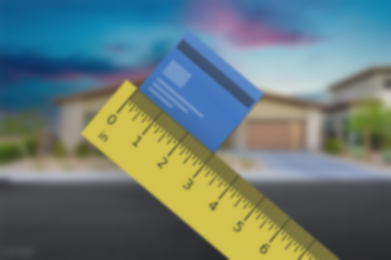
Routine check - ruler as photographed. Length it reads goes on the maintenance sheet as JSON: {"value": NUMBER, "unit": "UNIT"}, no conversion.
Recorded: {"value": 3, "unit": "in"}
